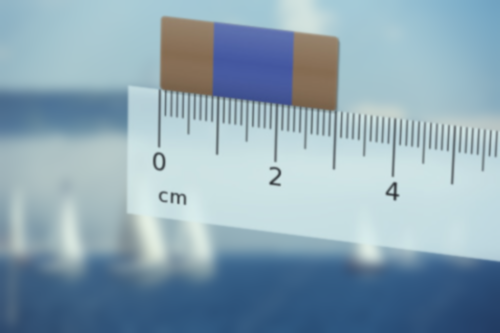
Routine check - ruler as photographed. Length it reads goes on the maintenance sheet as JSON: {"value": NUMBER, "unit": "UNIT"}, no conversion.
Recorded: {"value": 3, "unit": "cm"}
